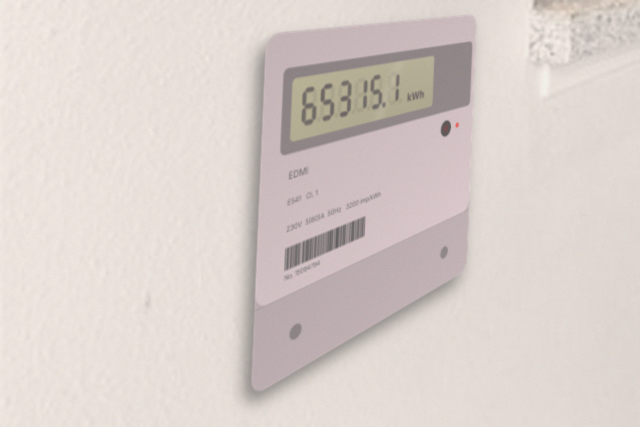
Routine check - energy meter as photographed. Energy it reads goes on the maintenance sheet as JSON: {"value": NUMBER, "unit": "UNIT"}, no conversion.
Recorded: {"value": 65315.1, "unit": "kWh"}
